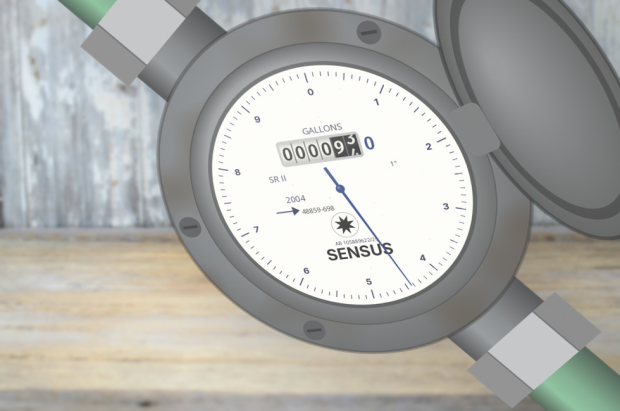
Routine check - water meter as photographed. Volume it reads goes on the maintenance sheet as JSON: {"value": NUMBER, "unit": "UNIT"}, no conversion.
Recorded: {"value": 934.4, "unit": "gal"}
